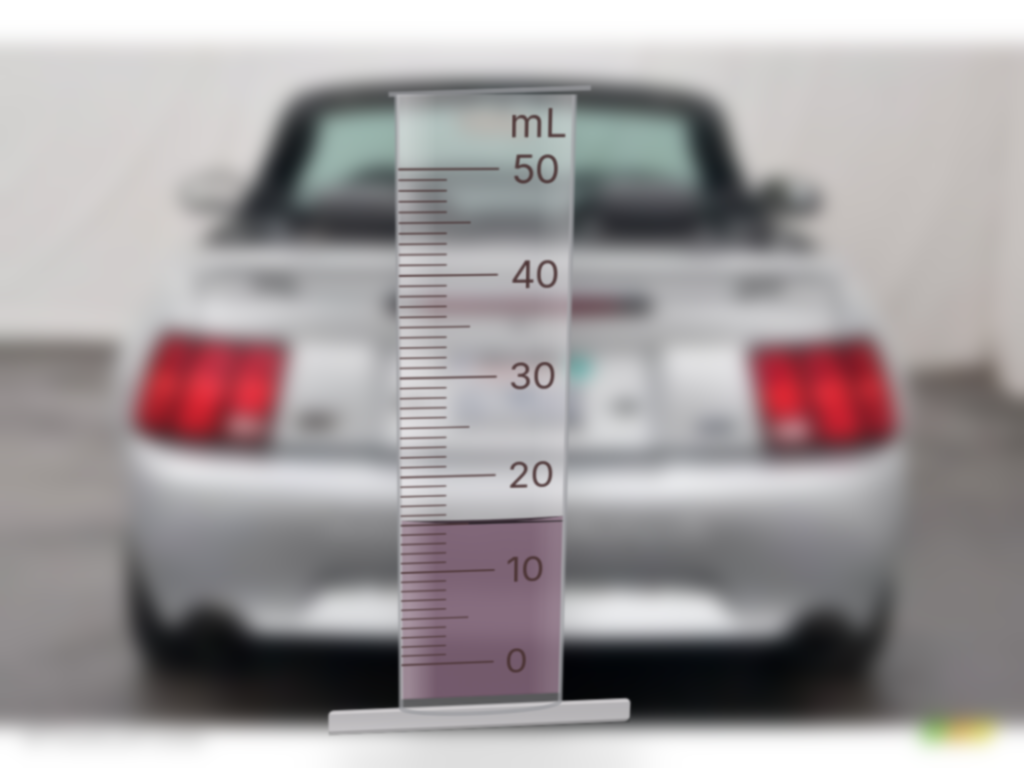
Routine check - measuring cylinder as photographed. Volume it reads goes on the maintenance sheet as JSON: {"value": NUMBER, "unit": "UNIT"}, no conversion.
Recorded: {"value": 15, "unit": "mL"}
